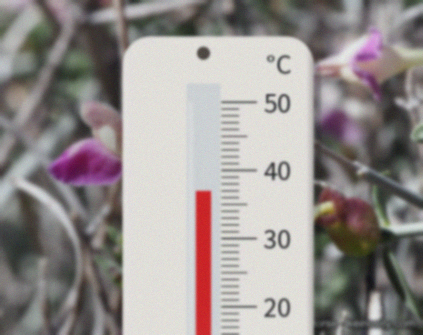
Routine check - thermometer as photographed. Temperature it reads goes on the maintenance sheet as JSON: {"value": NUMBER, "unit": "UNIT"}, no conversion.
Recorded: {"value": 37, "unit": "°C"}
